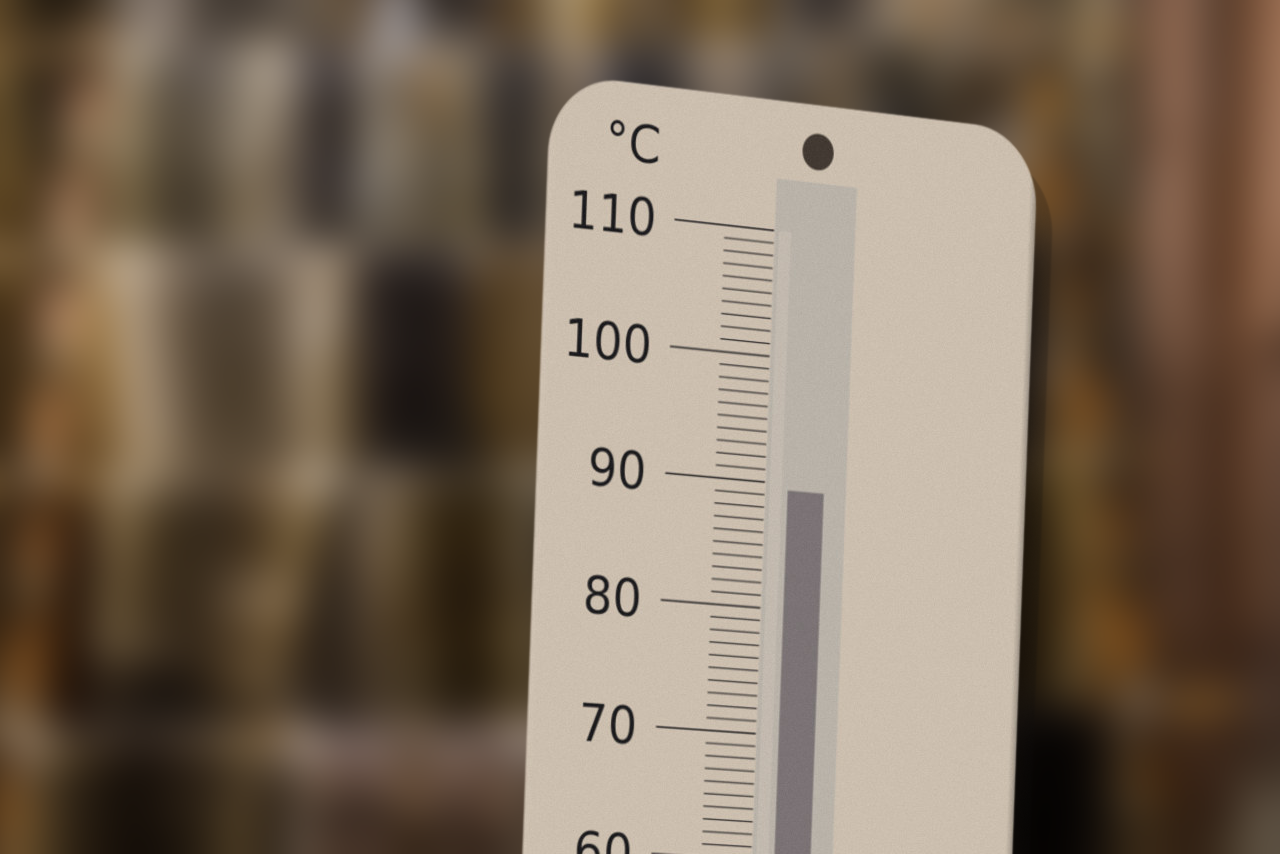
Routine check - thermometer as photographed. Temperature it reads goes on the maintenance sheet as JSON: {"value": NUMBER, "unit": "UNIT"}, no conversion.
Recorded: {"value": 89.5, "unit": "°C"}
